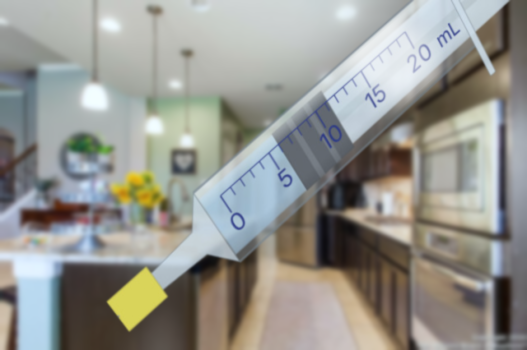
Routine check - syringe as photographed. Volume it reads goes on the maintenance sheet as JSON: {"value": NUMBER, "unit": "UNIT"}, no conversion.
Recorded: {"value": 6, "unit": "mL"}
